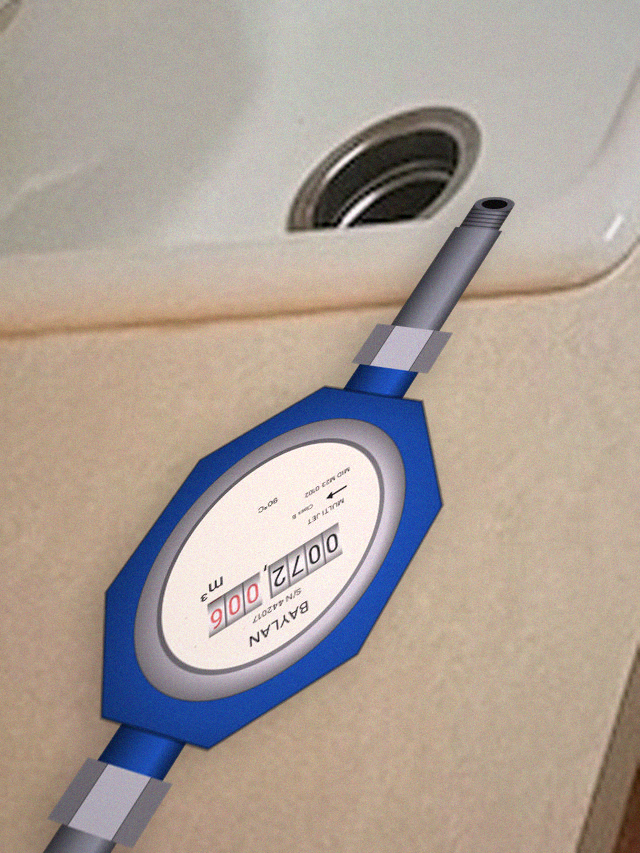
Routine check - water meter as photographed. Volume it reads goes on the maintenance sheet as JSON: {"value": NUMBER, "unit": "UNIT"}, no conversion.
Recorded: {"value": 72.006, "unit": "m³"}
